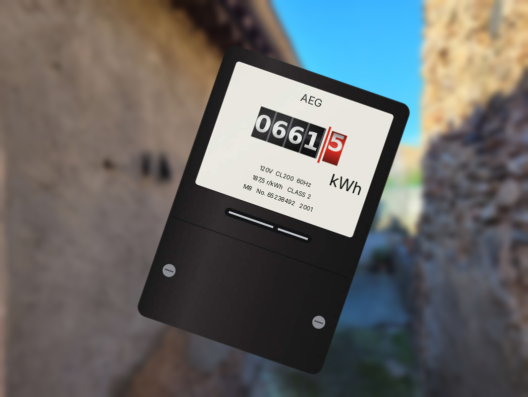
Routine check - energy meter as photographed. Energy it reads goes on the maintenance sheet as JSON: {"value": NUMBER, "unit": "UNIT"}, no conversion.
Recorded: {"value": 661.5, "unit": "kWh"}
